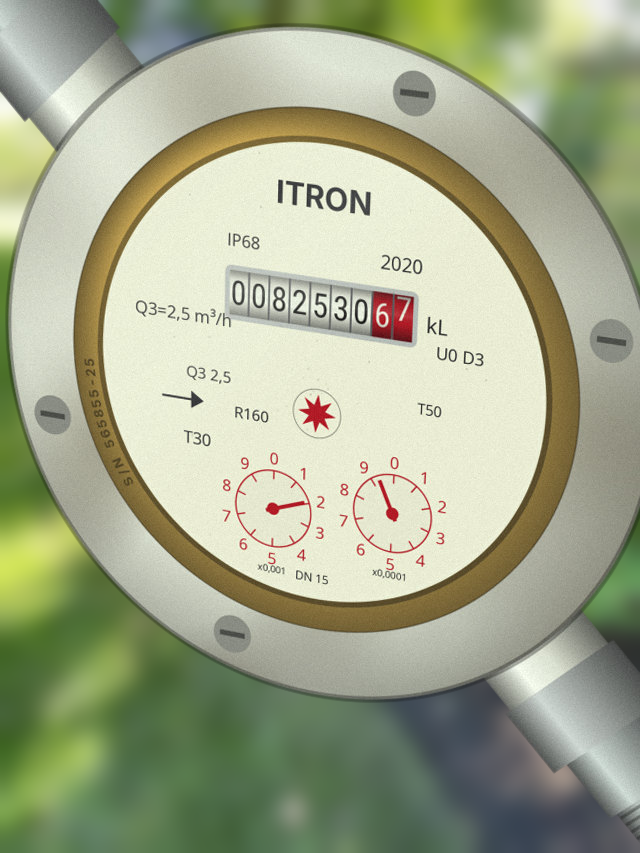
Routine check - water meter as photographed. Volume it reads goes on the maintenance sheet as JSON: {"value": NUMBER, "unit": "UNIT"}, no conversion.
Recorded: {"value": 82530.6719, "unit": "kL"}
